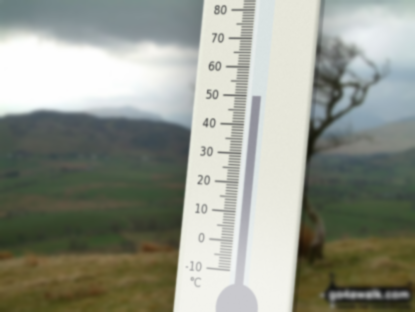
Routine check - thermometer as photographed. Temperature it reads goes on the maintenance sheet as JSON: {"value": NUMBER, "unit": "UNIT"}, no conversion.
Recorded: {"value": 50, "unit": "°C"}
